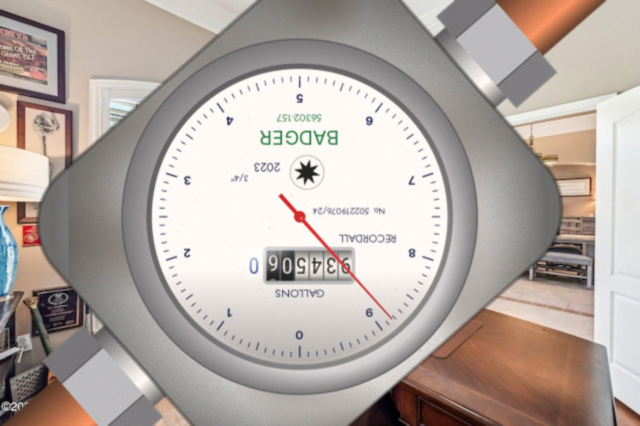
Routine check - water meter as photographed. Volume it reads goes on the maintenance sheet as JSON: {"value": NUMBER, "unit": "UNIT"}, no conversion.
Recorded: {"value": 9345058.8, "unit": "gal"}
